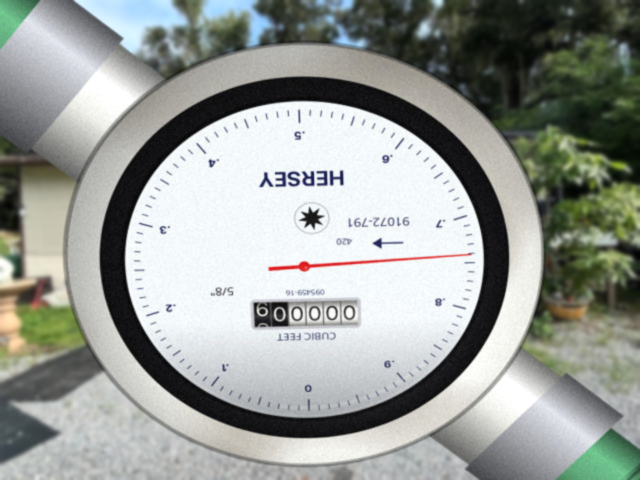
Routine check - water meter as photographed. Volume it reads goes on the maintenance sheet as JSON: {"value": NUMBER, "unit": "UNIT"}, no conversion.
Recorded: {"value": 8.74, "unit": "ft³"}
